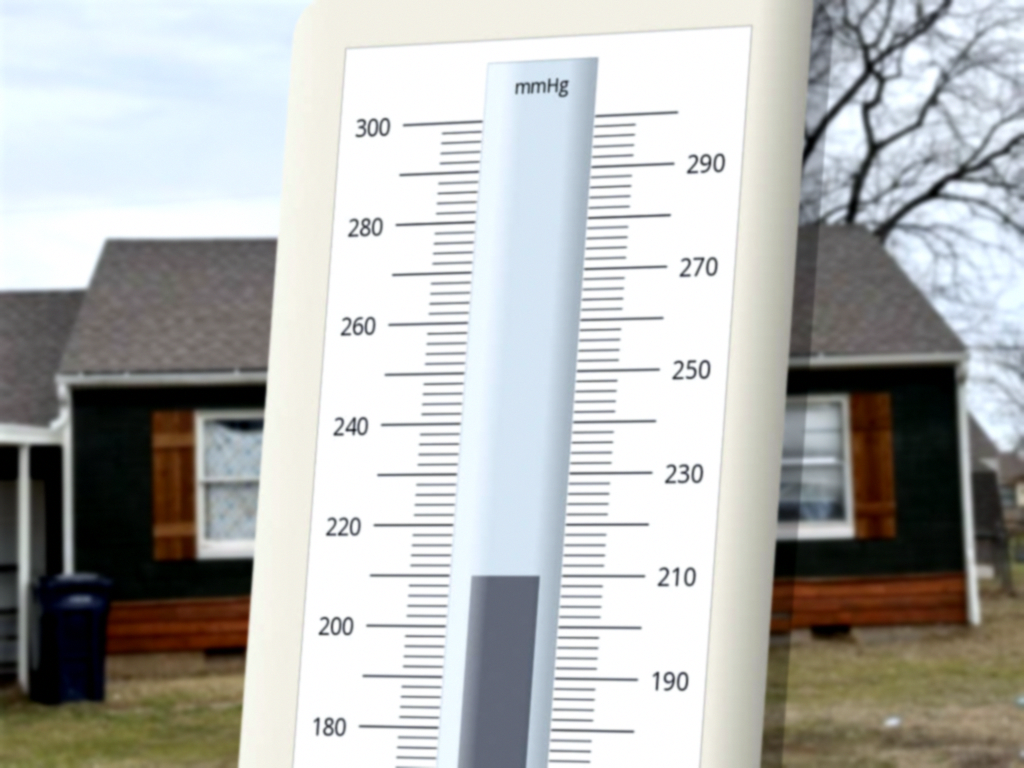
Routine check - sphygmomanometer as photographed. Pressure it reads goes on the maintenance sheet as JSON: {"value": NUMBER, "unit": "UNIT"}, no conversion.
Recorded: {"value": 210, "unit": "mmHg"}
